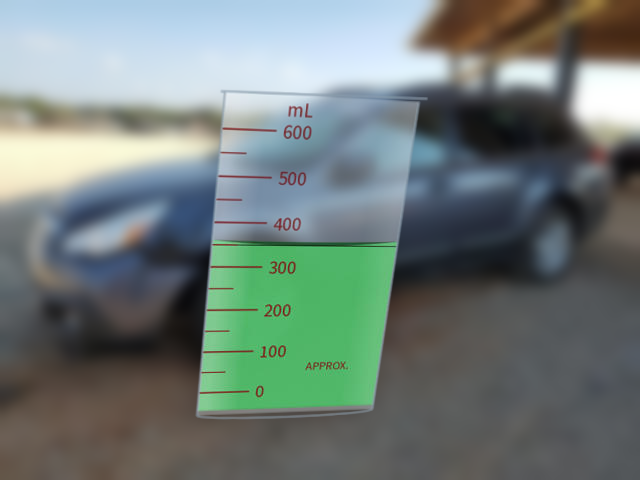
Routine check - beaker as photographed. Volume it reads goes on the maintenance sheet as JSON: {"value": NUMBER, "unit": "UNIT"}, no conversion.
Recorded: {"value": 350, "unit": "mL"}
